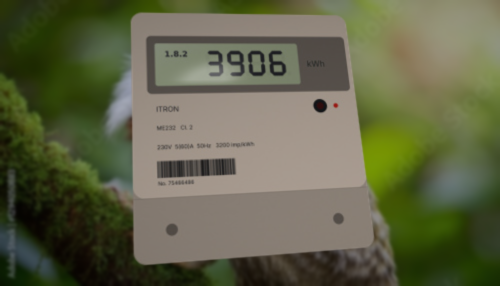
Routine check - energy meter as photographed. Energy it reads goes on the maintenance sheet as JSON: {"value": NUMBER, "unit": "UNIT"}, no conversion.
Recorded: {"value": 3906, "unit": "kWh"}
